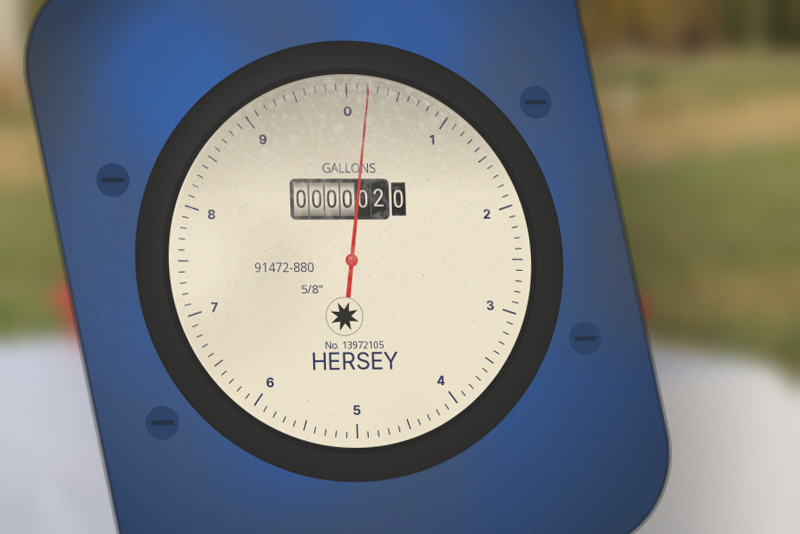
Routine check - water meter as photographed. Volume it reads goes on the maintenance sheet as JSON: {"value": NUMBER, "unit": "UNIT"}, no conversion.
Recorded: {"value": 20.2, "unit": "gal"}
